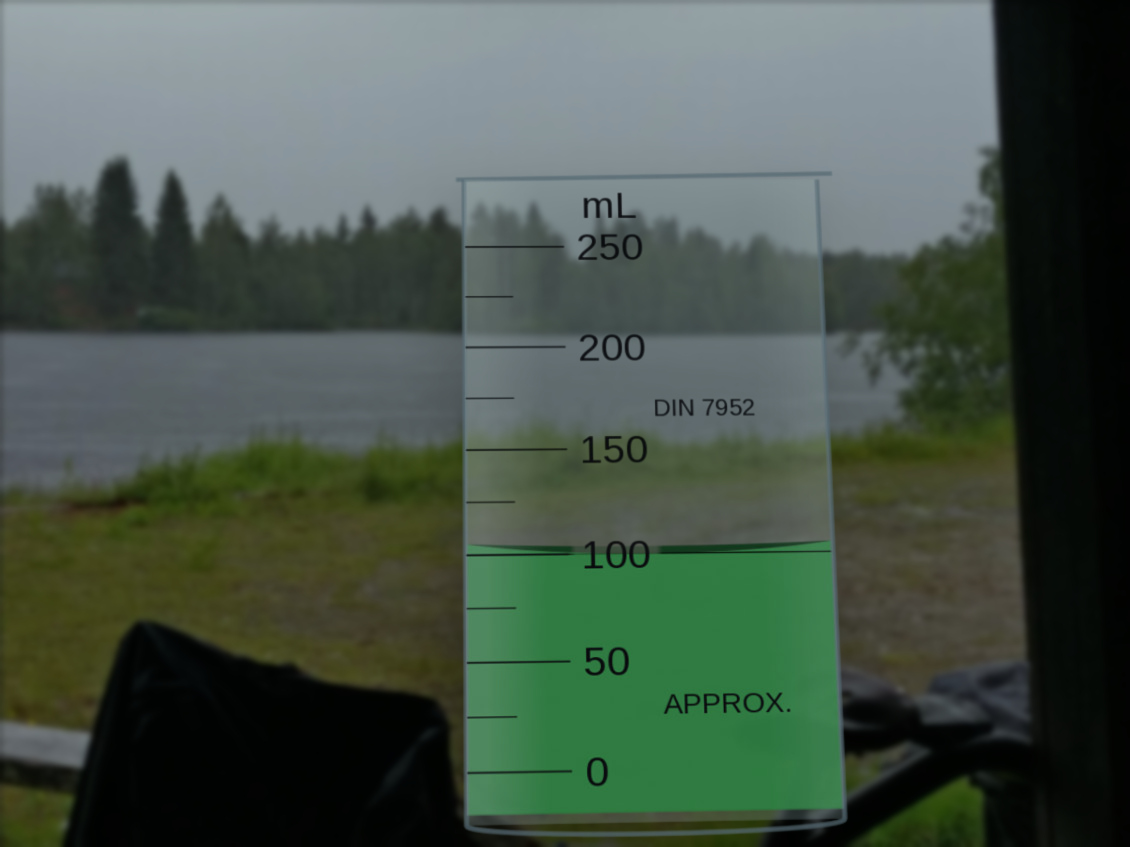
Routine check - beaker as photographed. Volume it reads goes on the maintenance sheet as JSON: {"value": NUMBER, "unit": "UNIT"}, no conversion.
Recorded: {"value": 100, "unit": "mL"}
